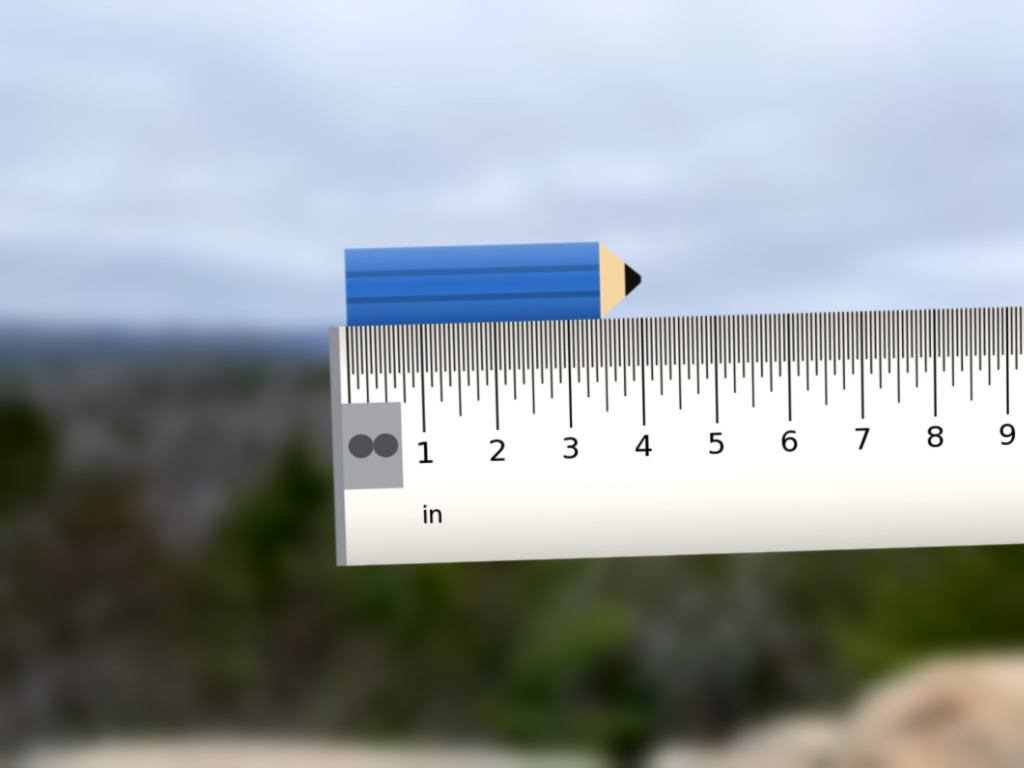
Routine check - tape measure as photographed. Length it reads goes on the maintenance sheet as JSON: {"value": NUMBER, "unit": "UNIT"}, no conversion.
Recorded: {"value": 4, "unit": "in"}
